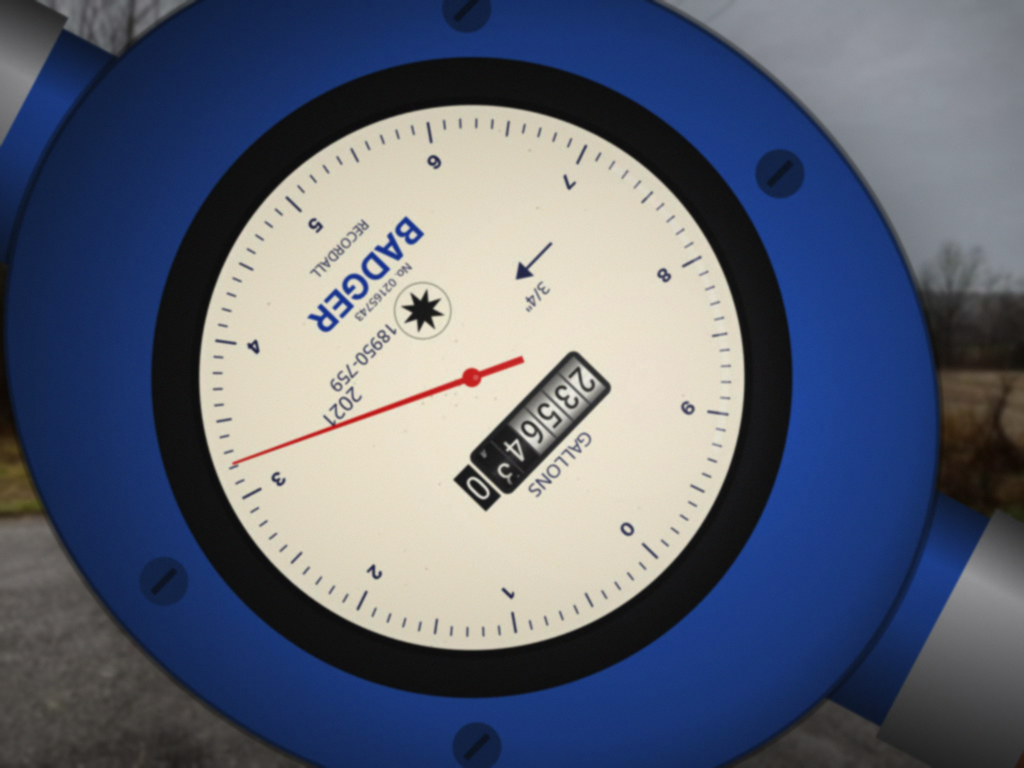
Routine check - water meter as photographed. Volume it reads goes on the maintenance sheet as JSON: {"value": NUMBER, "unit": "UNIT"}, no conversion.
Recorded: {"value": 2356433.2, "unit": "gal"}
